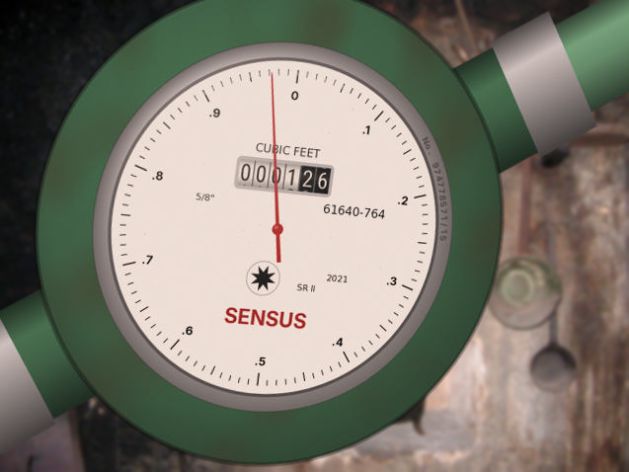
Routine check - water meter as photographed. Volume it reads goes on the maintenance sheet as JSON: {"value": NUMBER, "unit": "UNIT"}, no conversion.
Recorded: {"value": 125.97, "unit": "ft³"}
